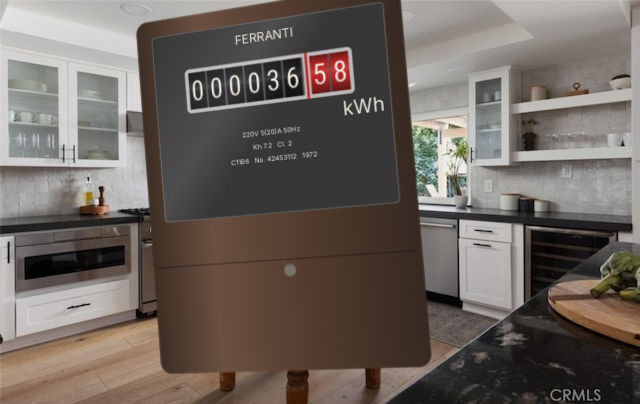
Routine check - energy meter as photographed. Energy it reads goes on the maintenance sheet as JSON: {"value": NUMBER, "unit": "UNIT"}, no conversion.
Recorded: {"value": 36.58, "unit": "kWh"}
